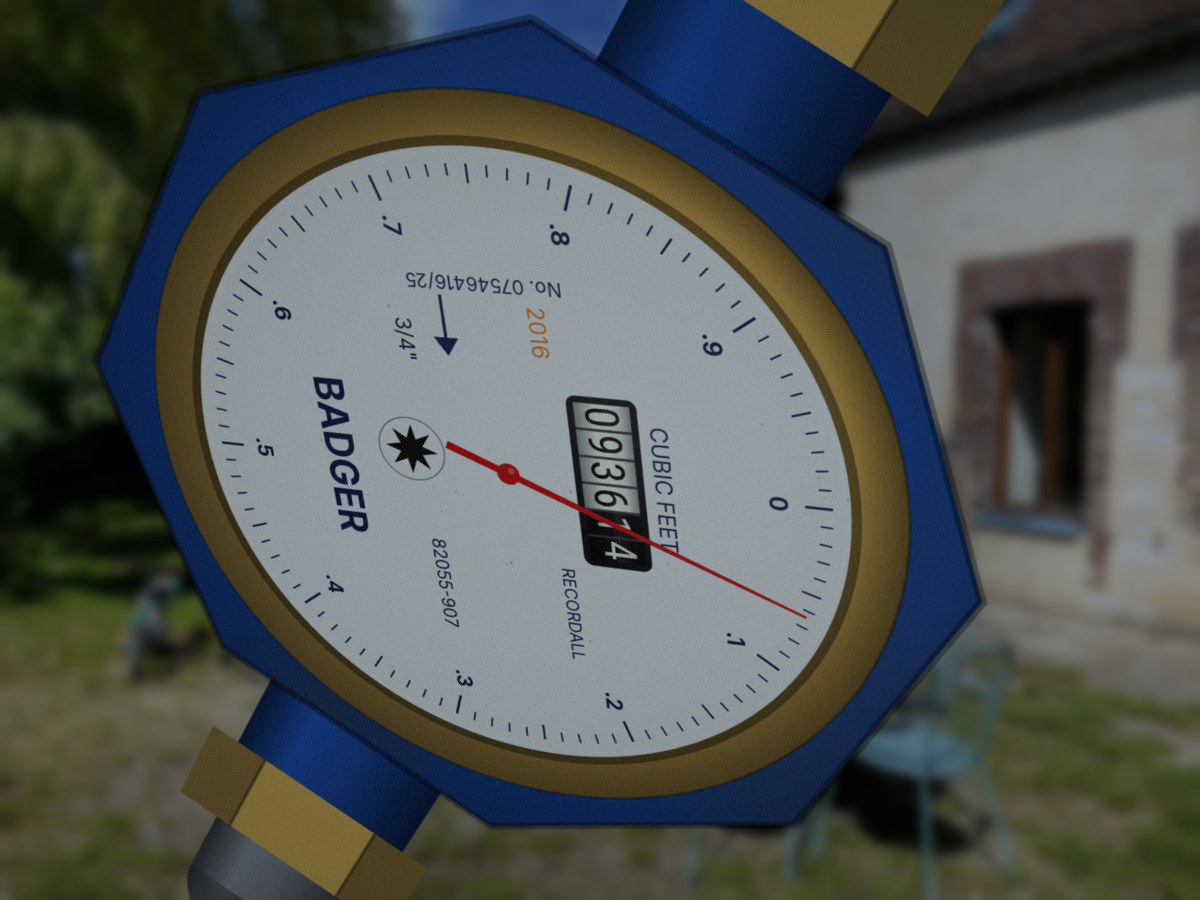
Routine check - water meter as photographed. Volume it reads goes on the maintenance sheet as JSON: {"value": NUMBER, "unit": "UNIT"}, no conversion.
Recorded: {"value": 93614.06, "unit": "ft³"}
